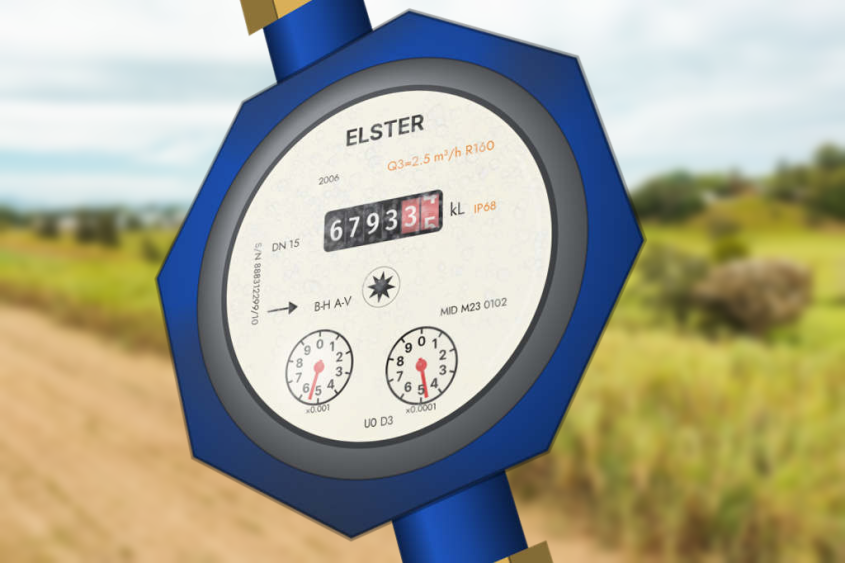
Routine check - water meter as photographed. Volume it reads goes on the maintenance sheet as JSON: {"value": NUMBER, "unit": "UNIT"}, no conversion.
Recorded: {"value": 6793.3454, "unit": "kL"}
